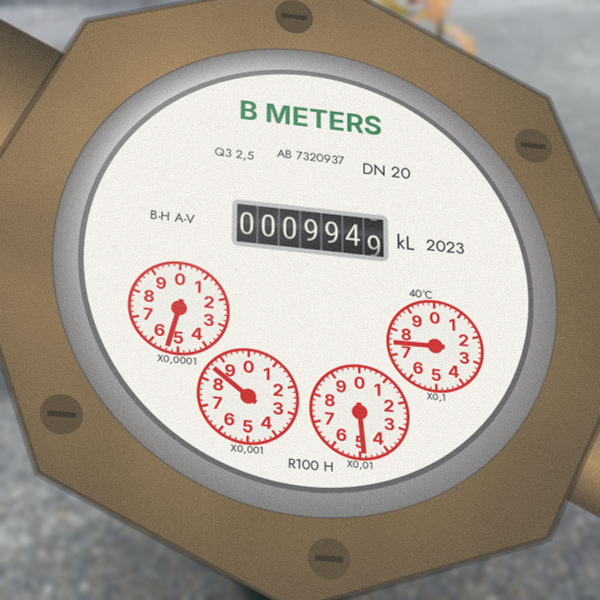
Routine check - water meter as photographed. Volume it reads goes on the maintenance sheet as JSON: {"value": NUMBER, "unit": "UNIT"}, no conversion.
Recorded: {"value": 9948.7485, "unit": "kL"}
